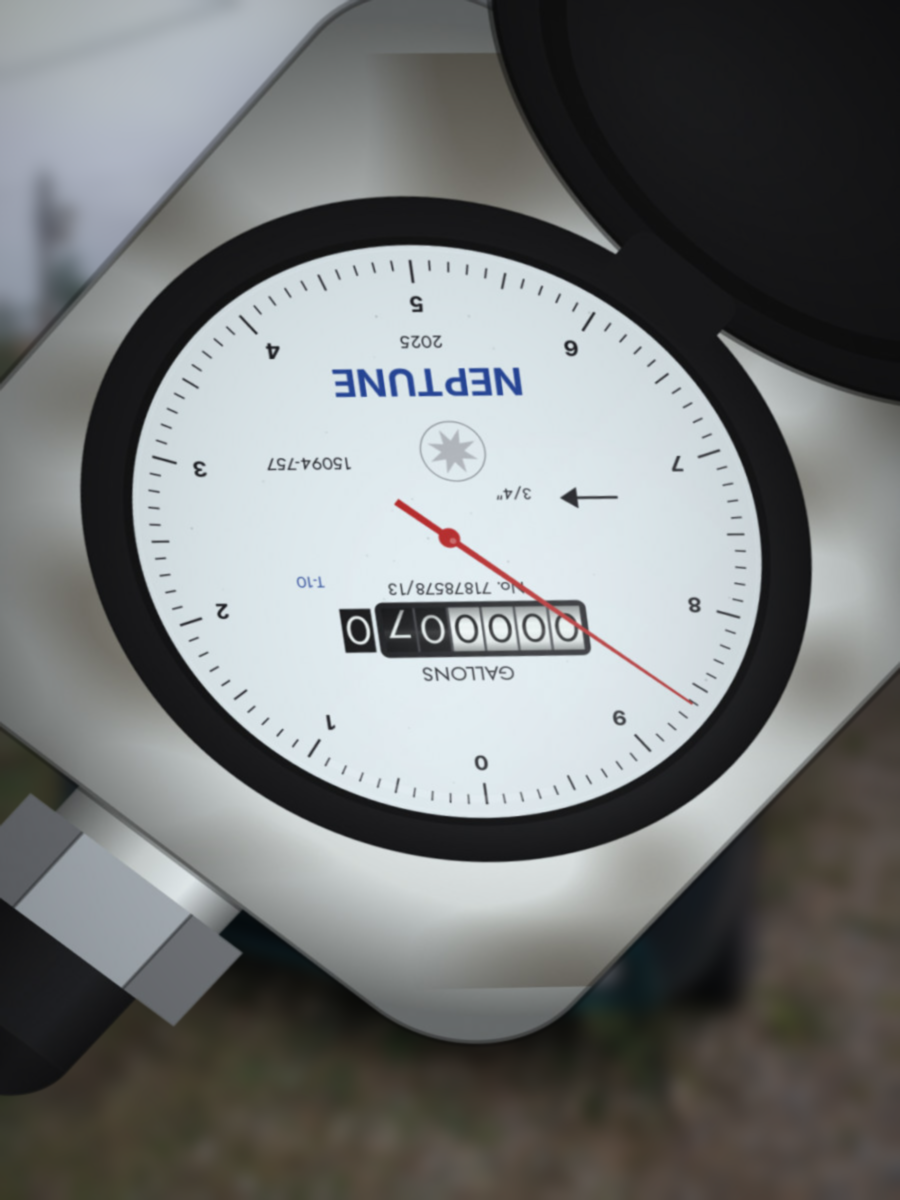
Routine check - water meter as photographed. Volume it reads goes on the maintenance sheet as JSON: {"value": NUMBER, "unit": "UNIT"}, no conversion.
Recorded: {"value": 68.6, "unit": "gal"}
